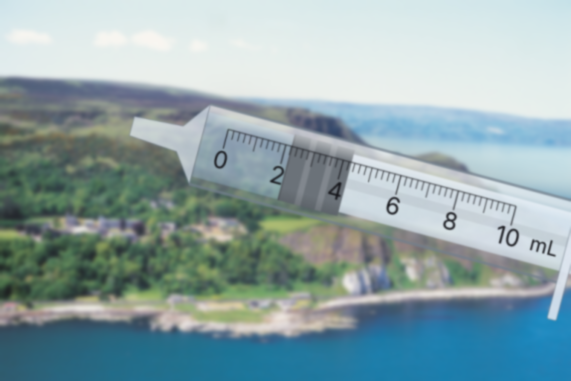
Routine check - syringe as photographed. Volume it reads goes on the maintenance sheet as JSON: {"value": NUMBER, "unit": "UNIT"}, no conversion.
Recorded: {"value": 2.2, "unit": "mL"}
